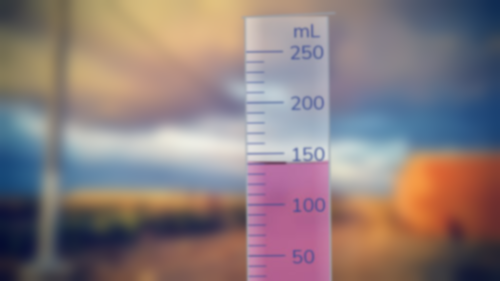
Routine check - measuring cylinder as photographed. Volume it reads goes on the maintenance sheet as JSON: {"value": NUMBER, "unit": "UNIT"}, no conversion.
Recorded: {"value": 140, "unit": "mL"}
